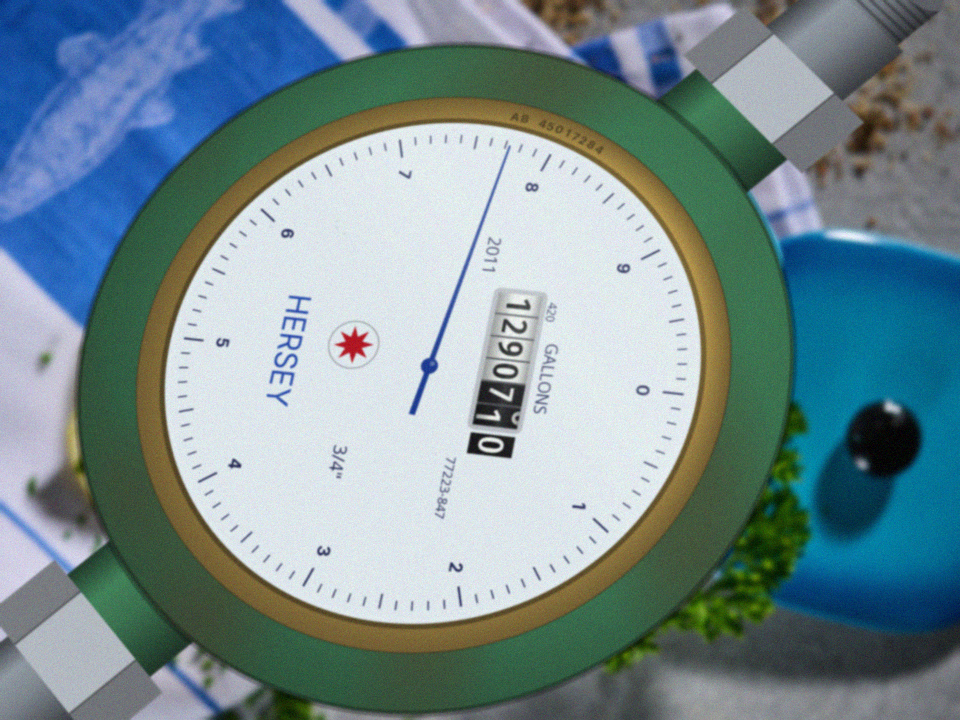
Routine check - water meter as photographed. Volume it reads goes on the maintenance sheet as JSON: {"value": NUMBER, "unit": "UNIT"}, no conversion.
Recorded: {"value": 1290707.7, "unit": "gal"}
